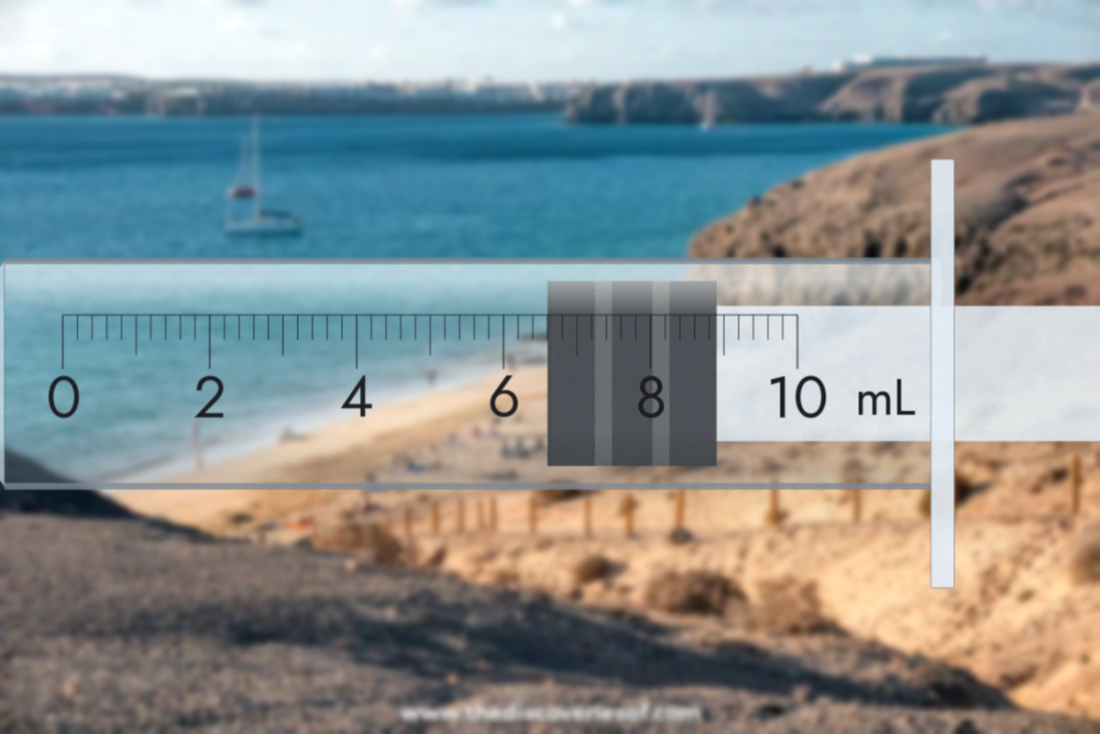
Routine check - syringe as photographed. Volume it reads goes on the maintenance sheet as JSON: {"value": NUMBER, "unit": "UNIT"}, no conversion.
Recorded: {"value": 6.6, "unit": "mL"}
